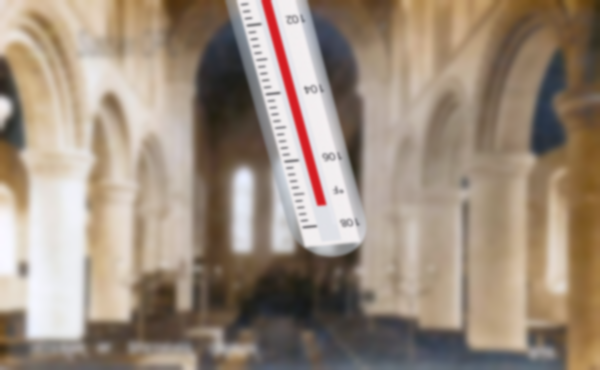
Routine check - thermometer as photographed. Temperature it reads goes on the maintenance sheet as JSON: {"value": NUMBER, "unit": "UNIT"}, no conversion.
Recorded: {"value": 107.4, "unit": "°F"}
